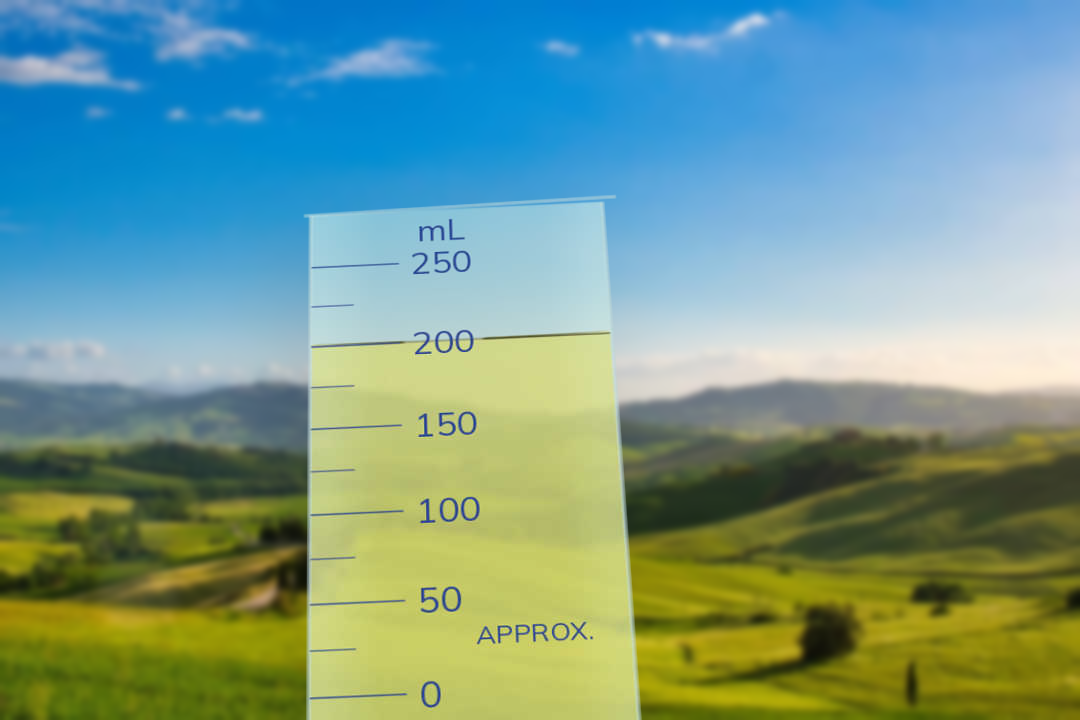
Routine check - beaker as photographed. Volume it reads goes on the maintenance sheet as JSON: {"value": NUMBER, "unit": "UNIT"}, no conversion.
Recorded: {"value": 200, "unit": "mL"}
